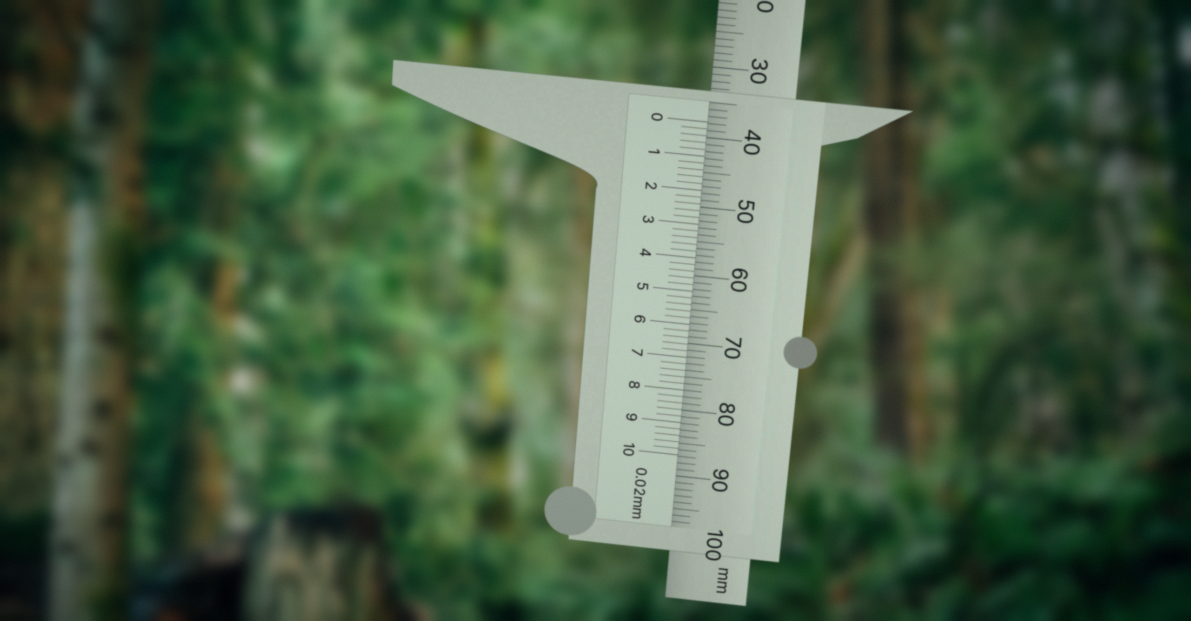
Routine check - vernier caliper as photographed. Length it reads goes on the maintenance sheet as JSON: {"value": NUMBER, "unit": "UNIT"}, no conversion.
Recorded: {"value": 37.8, "unit": "mm"}
